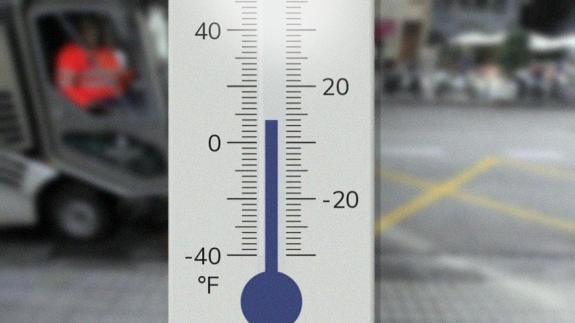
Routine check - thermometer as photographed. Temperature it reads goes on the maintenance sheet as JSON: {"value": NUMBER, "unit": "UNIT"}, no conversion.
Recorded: {"value": 8, "unit": "°F"}
